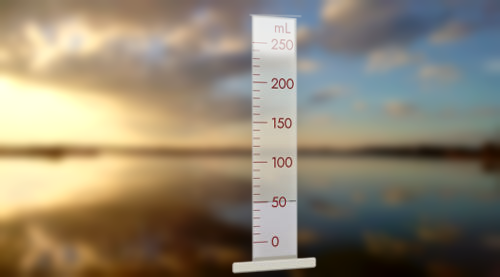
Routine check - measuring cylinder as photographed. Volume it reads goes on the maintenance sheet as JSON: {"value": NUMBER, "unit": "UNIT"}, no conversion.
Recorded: {"value": 50, "unit": "mL"}
